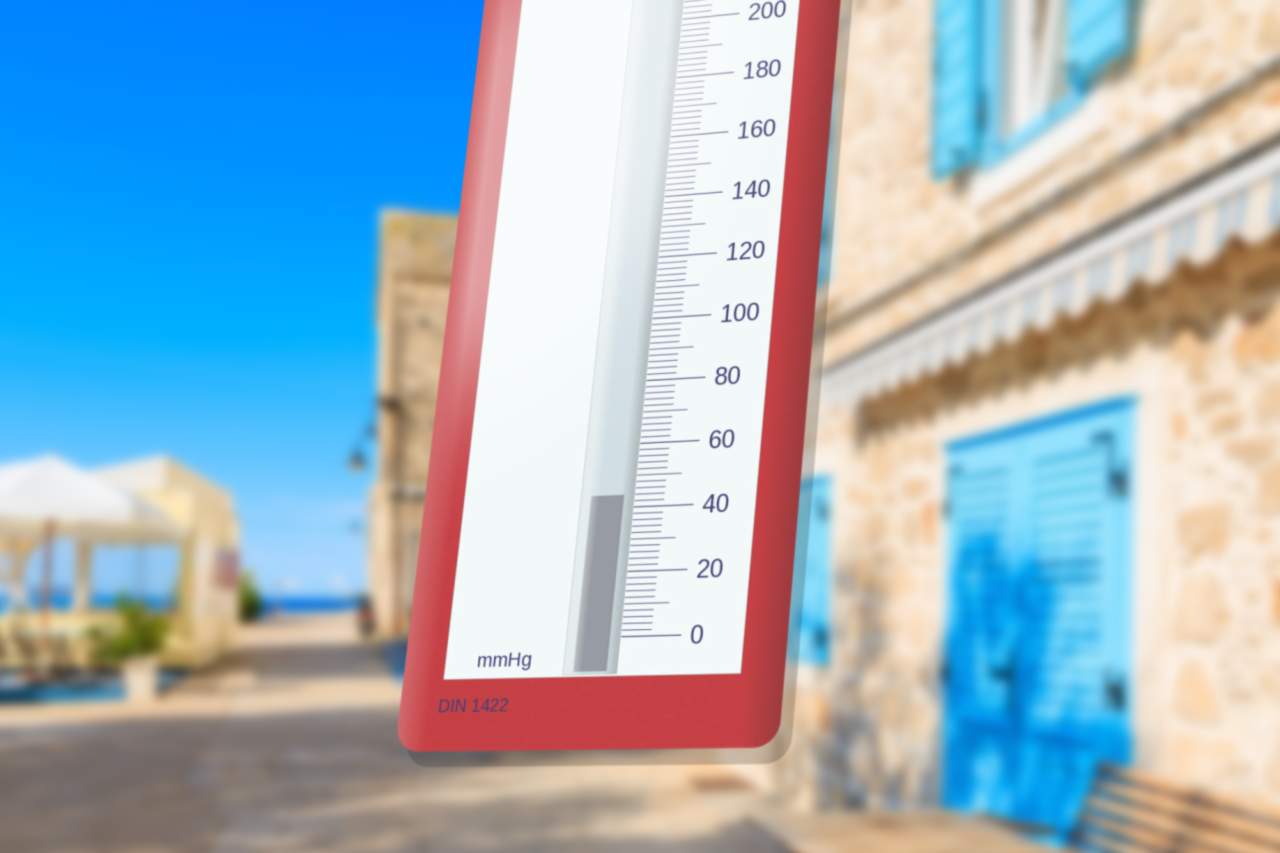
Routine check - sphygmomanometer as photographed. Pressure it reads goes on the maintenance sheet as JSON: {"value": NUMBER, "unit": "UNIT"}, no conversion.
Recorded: {"value": 44, "unit": "mmHg"}
